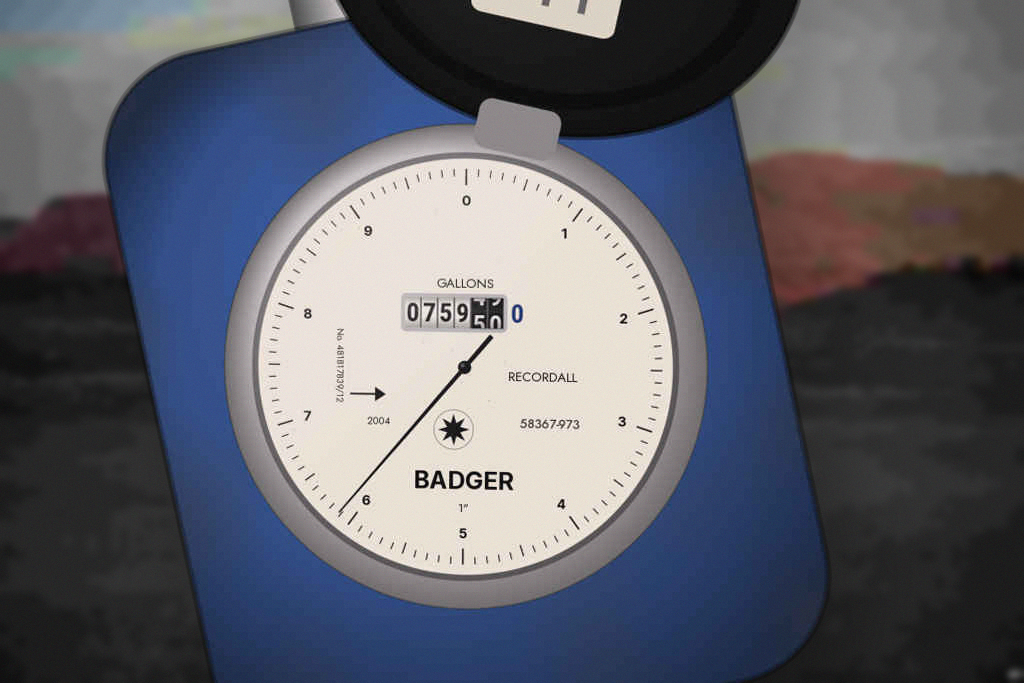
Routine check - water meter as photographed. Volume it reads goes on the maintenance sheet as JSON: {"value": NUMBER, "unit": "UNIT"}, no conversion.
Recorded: {"value": 759496.1, "unit": "gal"}
